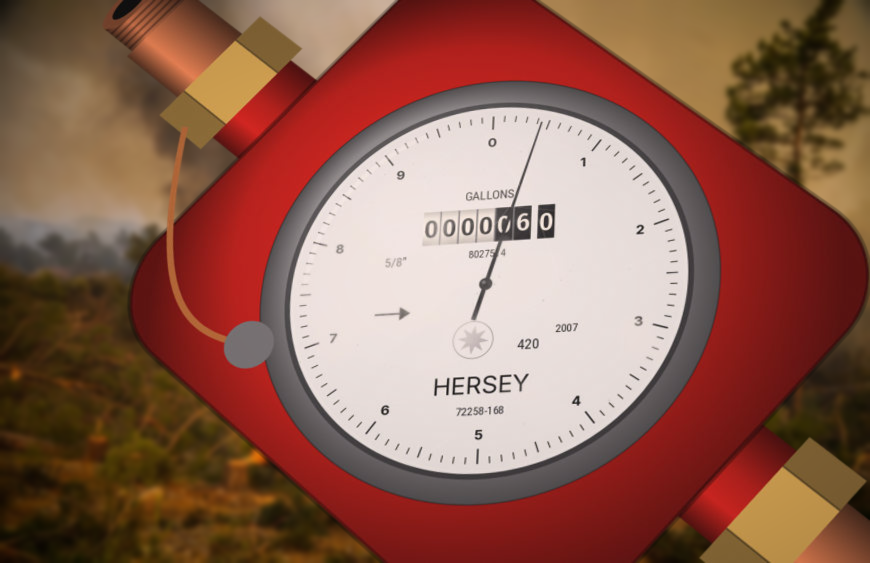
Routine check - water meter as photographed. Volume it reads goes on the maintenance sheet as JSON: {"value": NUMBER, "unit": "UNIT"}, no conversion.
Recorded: {"value": 60.4, "unit": "gal"}
